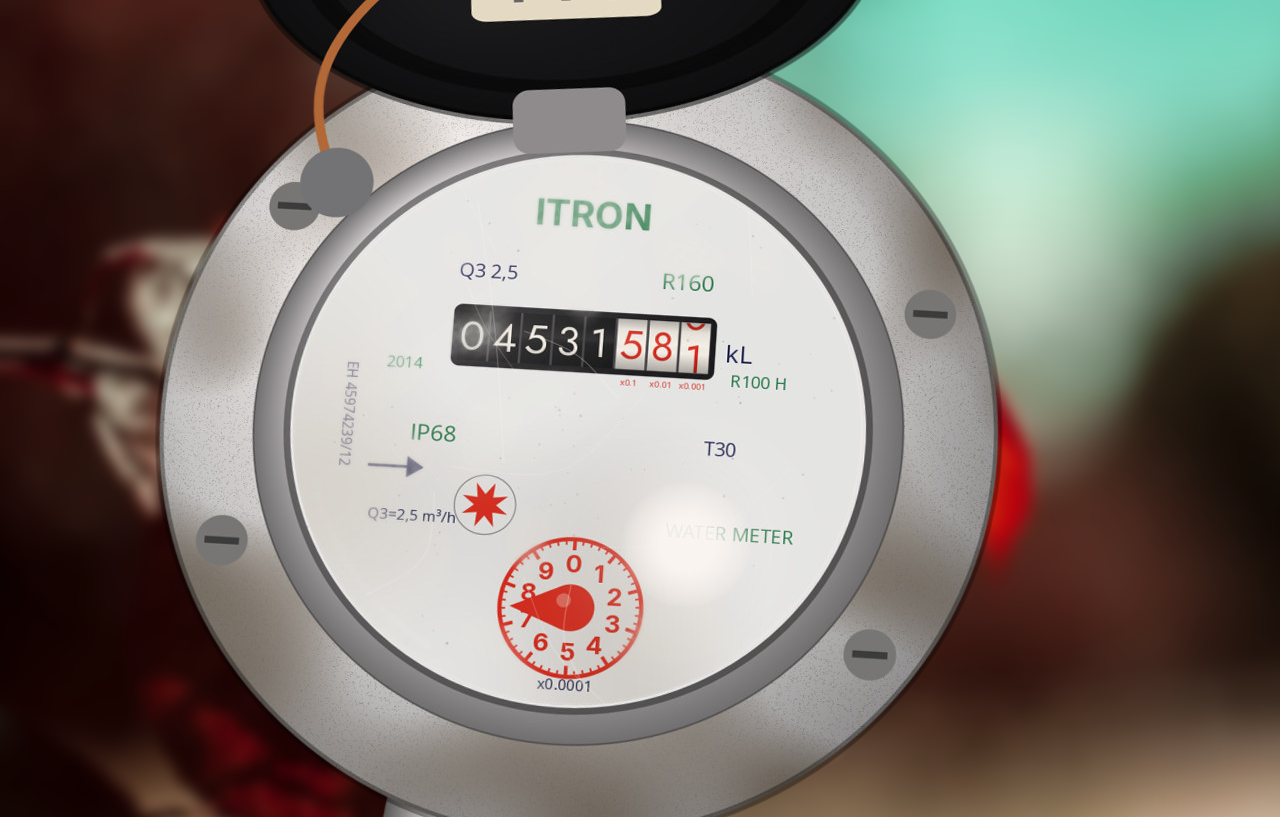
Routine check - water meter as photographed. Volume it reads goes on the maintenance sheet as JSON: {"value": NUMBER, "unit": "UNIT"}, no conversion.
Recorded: {"value": 4531.5807, "unit": "kL"}
